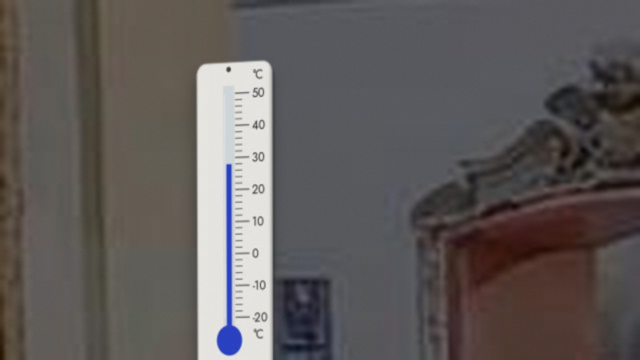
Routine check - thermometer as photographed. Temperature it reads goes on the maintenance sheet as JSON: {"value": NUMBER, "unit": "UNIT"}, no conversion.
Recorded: {"value": 28, "unit": "°C"}
